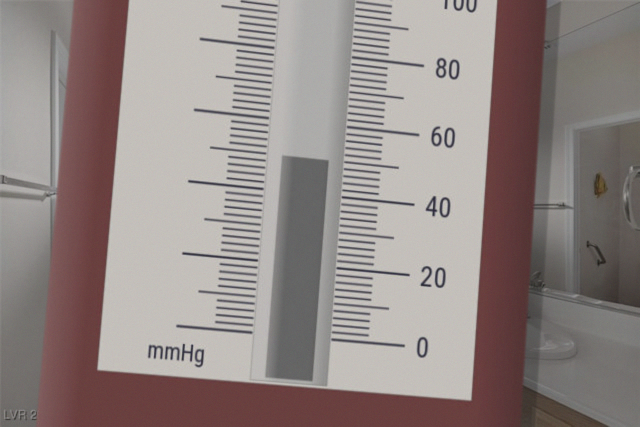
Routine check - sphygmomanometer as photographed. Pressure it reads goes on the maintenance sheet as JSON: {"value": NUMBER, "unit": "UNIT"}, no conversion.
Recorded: {"value": 50, "unit": "mmHg"}
